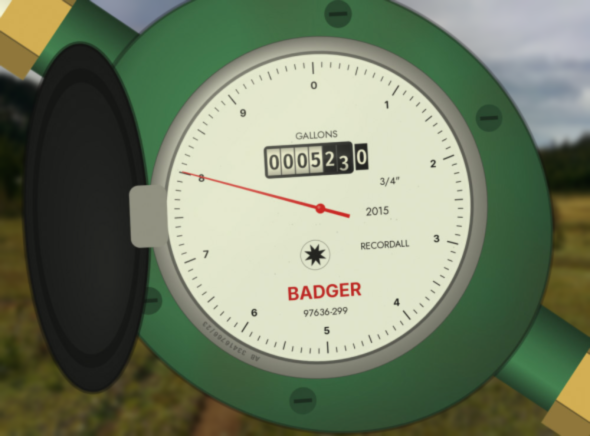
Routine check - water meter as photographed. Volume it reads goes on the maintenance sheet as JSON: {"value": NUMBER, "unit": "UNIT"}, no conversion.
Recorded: {"value": 5228.0, "unit": "gal"}
